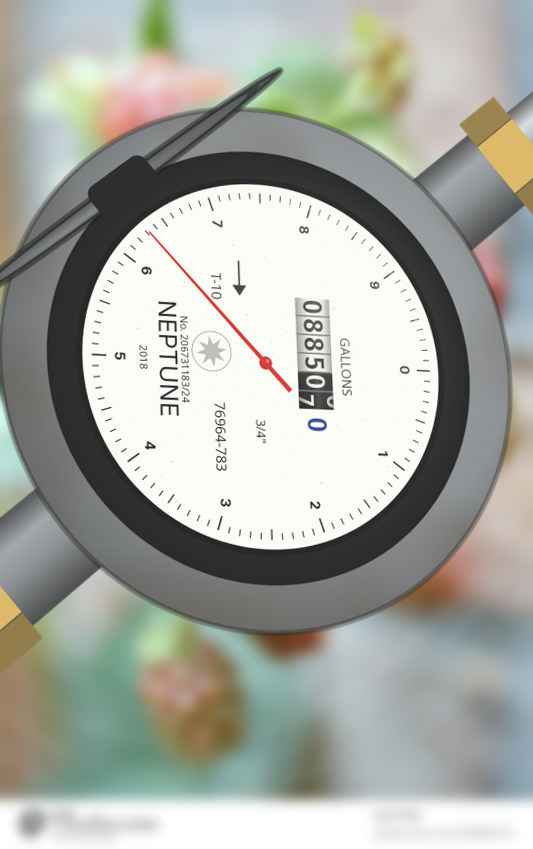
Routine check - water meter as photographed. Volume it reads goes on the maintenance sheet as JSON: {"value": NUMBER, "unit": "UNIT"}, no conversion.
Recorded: {"value": 885066.3, "unit": "gal"}
